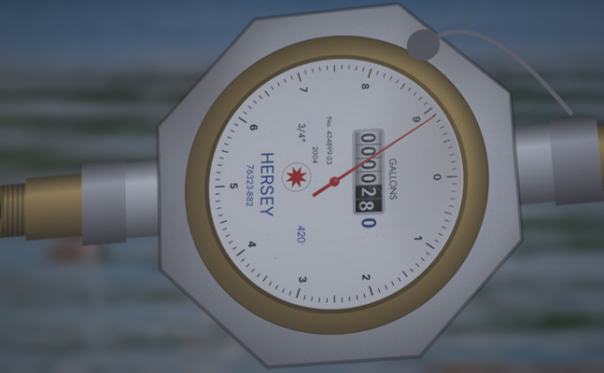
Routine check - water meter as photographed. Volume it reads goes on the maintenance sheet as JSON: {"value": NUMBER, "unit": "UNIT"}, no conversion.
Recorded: {"value": 279.1, "unit": "gal"}
